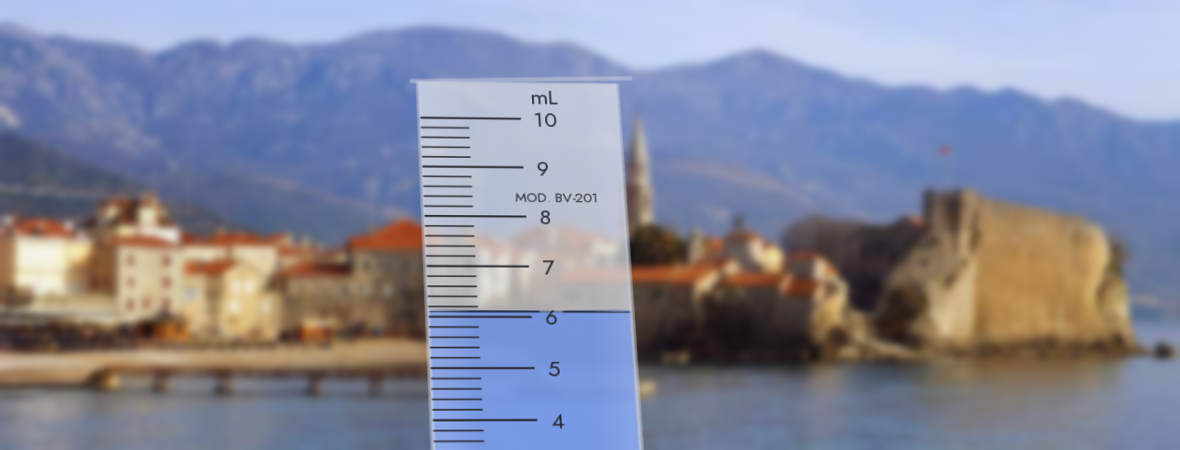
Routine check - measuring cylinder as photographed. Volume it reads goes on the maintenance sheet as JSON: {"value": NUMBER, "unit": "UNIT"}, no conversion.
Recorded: {"value": 6.1, "unit": "mL"}
